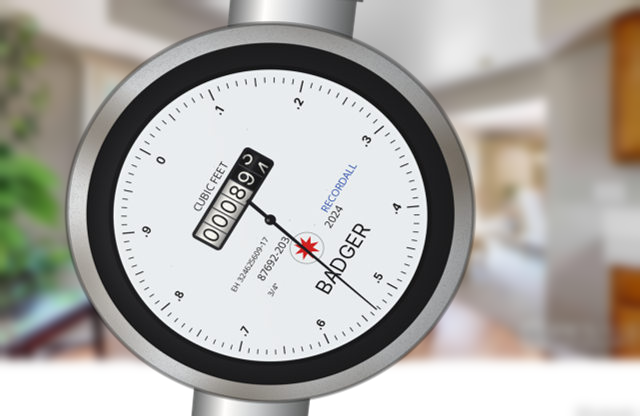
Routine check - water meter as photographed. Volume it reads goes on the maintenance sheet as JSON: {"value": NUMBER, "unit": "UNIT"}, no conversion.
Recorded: {"value": 893.53, "unit": "ft³"}
